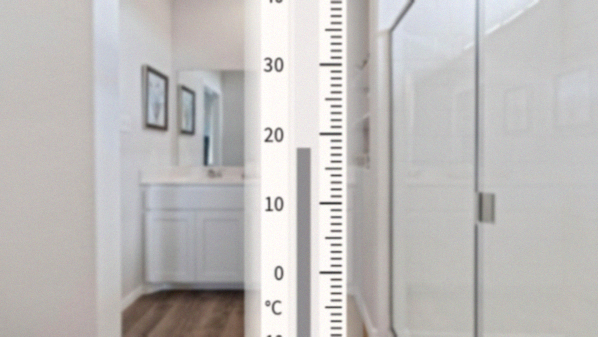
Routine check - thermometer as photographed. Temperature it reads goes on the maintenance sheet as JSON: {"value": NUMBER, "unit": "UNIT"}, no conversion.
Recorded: {"value": 18, "unit": "°C"}
